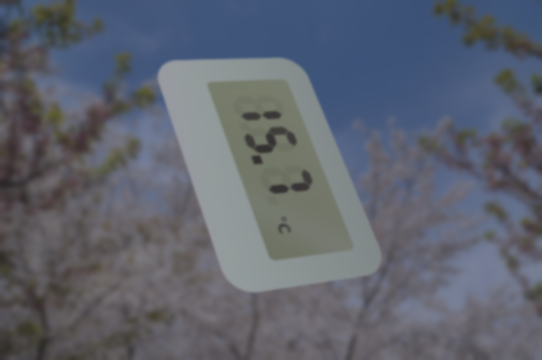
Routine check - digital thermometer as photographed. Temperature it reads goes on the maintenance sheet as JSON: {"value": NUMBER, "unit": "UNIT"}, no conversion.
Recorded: {"value": 15.7, "unit": "°C"}
